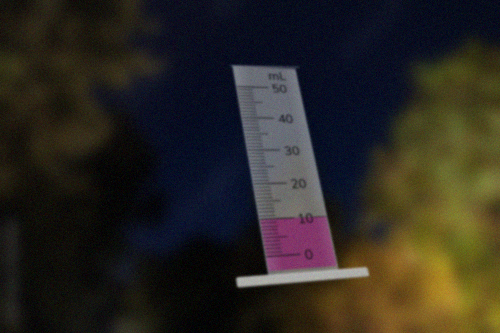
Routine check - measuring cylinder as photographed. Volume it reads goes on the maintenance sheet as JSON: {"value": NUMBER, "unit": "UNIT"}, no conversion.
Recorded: {"value": 10, "unit": "mL"}
